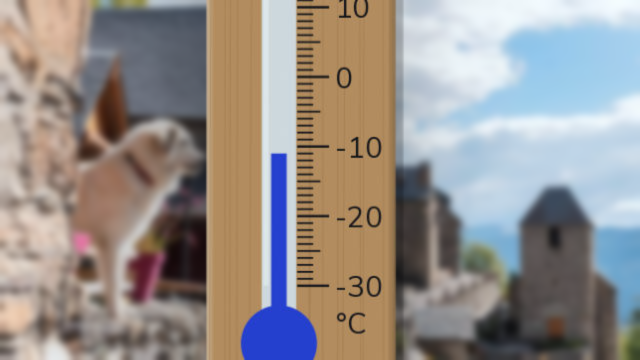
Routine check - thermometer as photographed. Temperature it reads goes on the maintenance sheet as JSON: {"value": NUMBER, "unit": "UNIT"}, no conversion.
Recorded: {"value": -11, "unit": "°C"}
